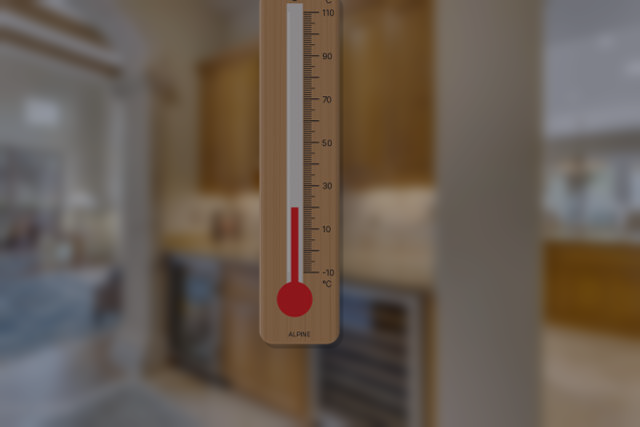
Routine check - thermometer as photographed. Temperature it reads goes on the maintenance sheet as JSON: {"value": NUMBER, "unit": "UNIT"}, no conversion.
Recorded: {"value": 20, "unit": "°C"}
